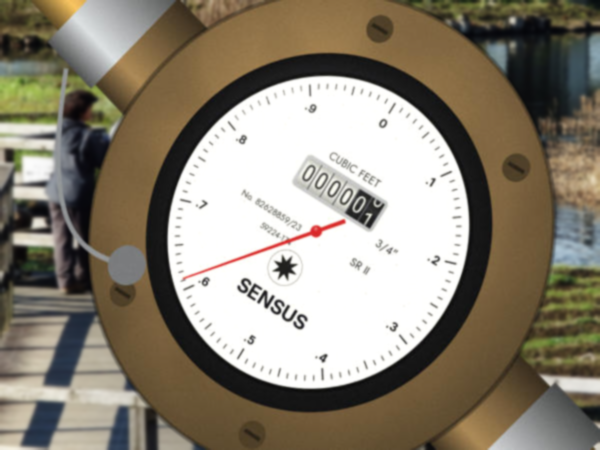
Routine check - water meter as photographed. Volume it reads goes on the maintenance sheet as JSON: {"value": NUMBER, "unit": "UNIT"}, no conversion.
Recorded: {"value": 0.61, "unit": "ft³"}
